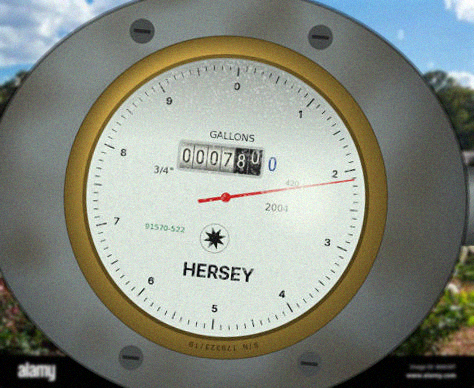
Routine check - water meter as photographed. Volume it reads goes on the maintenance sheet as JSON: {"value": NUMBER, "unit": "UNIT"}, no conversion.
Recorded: {"value": 7802.1, "unit": "gal"}
